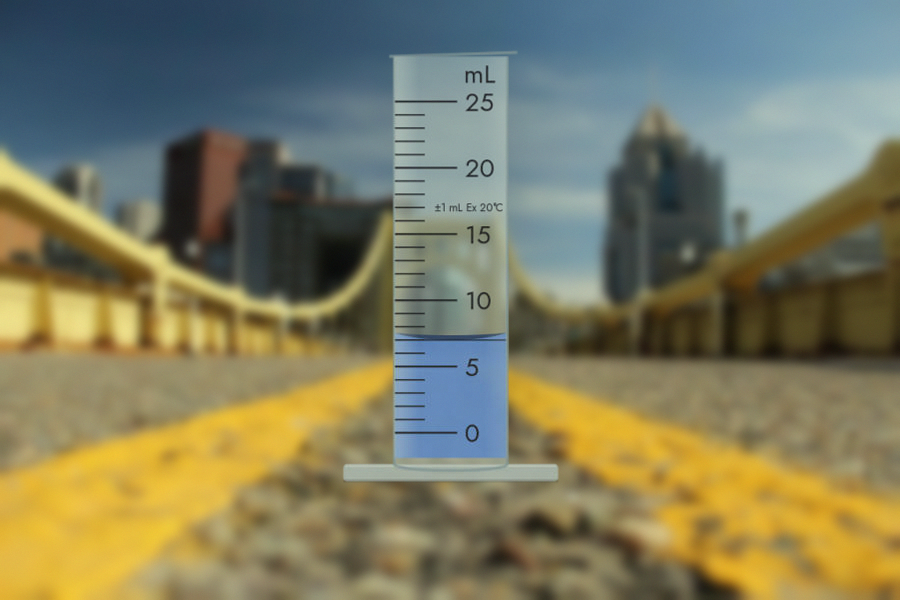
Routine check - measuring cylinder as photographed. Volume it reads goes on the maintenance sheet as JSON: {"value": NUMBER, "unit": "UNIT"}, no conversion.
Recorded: {"value": 7, "unit": "mL"}
